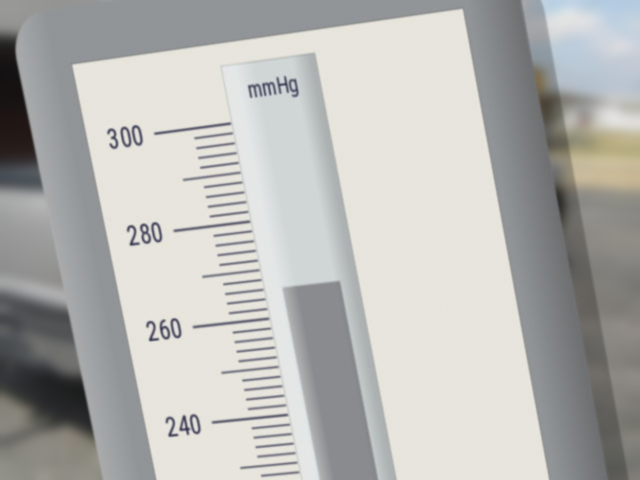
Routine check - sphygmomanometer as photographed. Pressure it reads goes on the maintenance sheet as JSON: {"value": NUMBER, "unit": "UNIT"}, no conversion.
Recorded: {"value": 266, "unit": "mmHg"}
